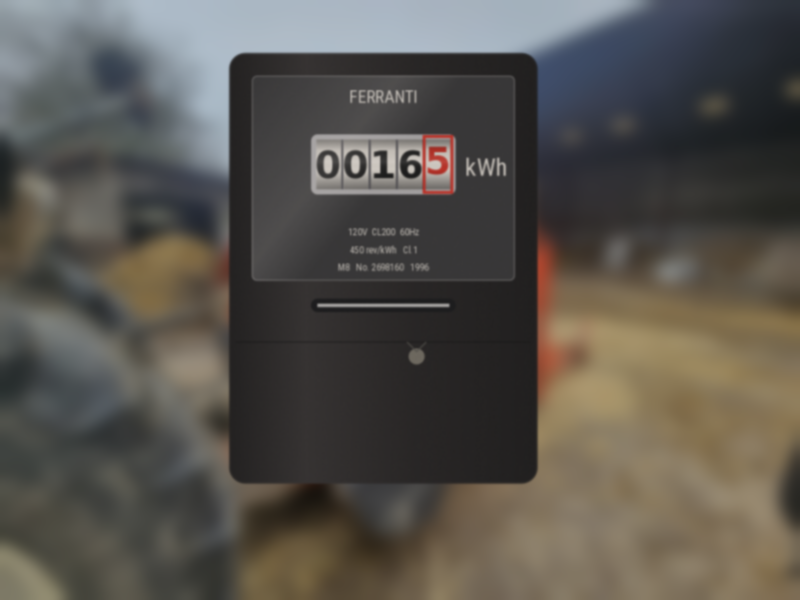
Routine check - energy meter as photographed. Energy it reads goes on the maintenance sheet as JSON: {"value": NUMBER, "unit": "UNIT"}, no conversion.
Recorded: {"value": 16.5, "unit": "kWh"}
